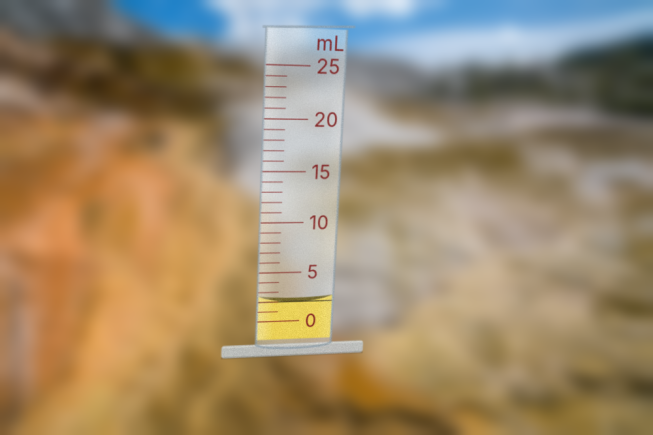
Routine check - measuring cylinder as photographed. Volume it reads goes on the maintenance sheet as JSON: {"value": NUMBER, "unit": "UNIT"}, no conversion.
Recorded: {"value": 2, "unit": "mL"}
